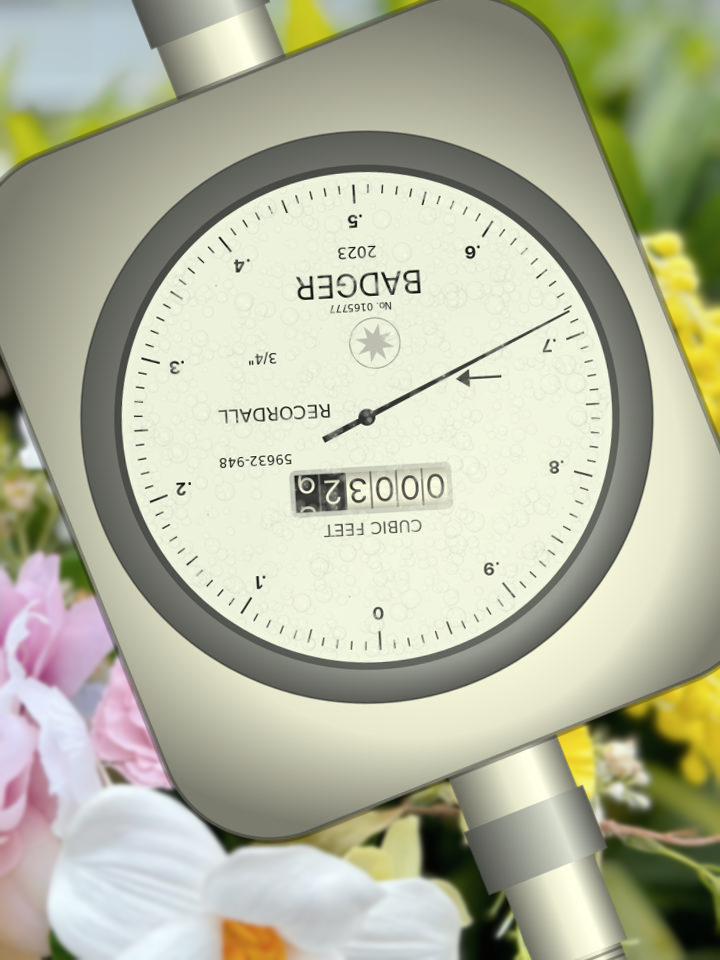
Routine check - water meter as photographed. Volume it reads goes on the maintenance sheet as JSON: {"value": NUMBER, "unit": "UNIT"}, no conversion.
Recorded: {"value": 328.68, "unit": "ft³"}
